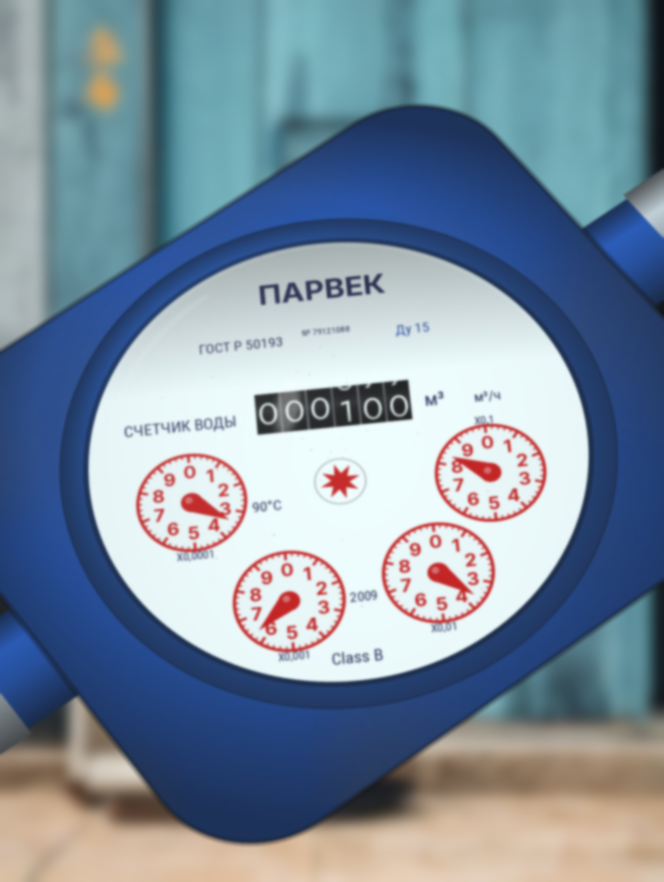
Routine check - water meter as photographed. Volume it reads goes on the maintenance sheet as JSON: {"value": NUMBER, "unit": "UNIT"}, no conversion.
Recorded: {"value": 99.8363, "unit": "m³"}
